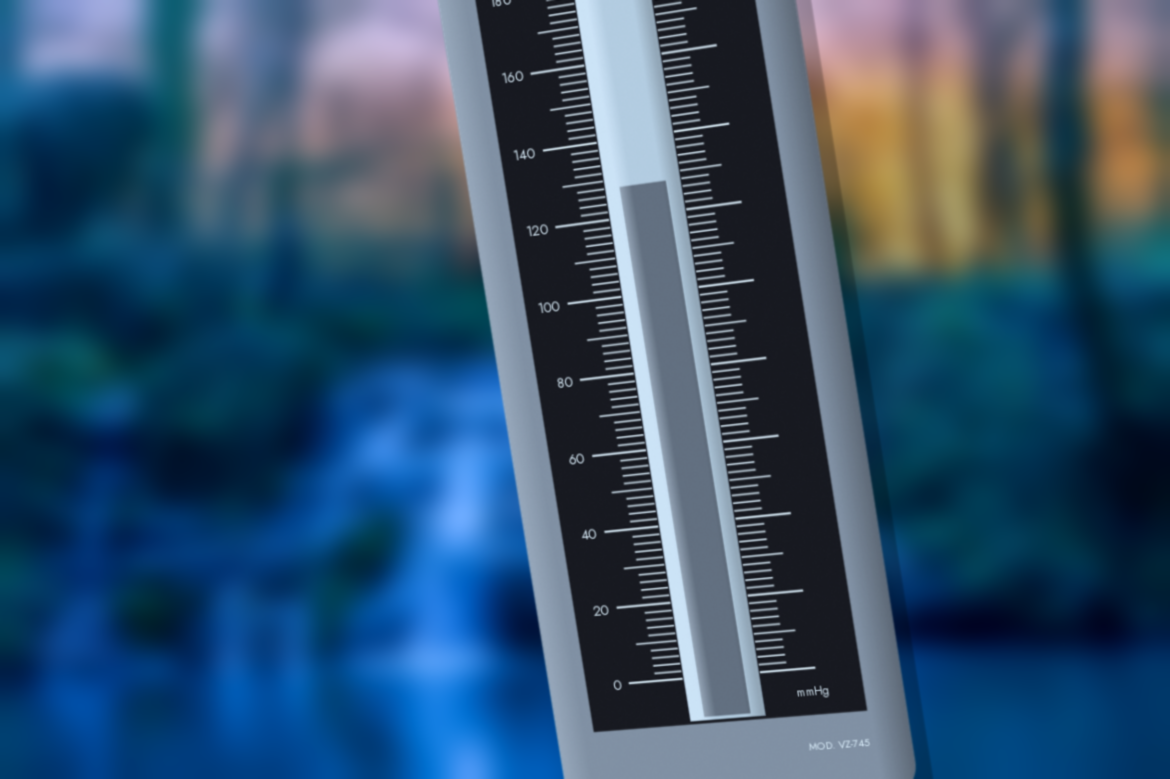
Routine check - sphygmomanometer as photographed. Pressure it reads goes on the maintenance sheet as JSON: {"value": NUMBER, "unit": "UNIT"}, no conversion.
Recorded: {"value": 128, "unit": "mmHg"}
